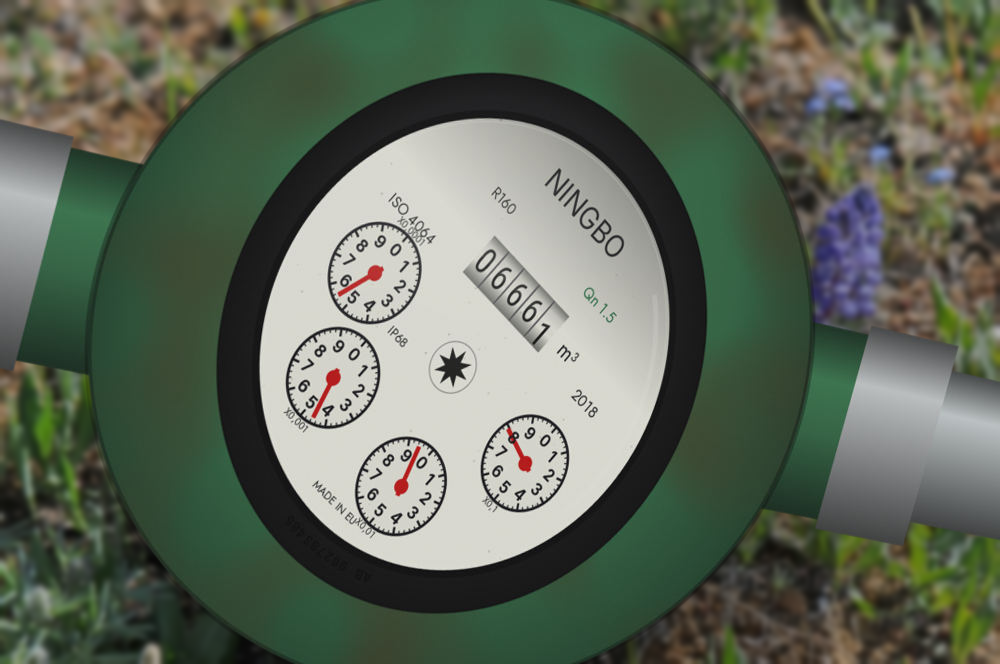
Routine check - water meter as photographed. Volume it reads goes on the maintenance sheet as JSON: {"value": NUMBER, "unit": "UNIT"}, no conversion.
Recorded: {"value": 6660.7945, "unit": "m³"}
